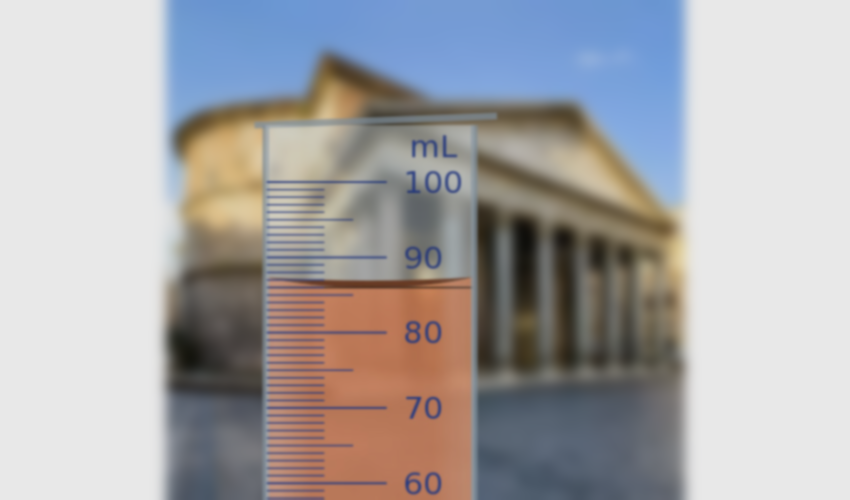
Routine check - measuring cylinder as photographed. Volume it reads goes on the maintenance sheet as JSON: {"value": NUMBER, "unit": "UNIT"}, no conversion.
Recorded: {"value": 86, "unit": "mL"}
